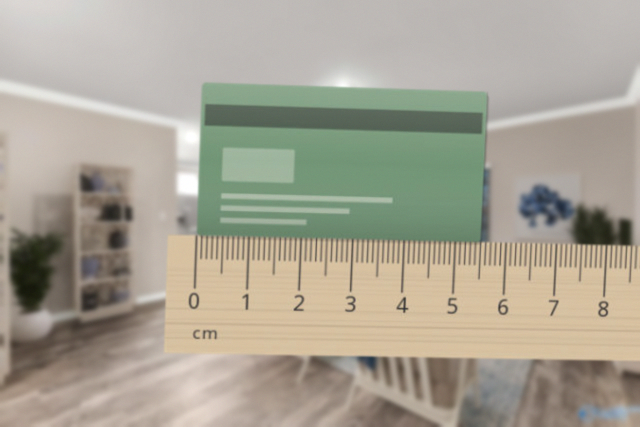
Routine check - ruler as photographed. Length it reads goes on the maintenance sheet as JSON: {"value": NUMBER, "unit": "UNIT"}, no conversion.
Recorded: {"value": 5.5, "unit": "cm"}
